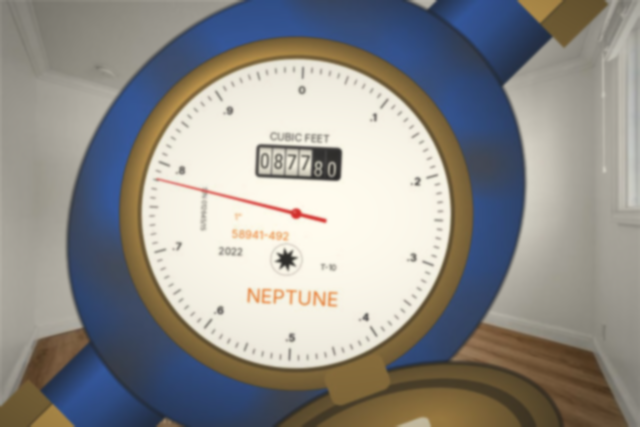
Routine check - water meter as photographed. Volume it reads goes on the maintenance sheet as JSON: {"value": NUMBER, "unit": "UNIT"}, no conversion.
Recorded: {"value": 87779.78, "unit": "ft³"}
